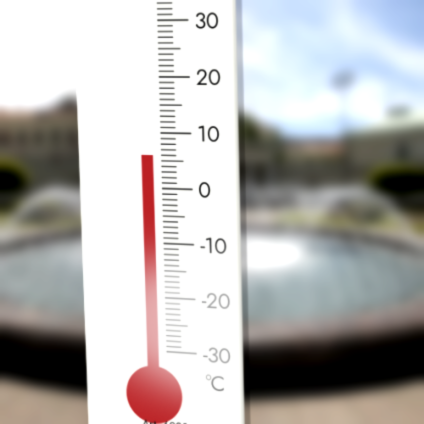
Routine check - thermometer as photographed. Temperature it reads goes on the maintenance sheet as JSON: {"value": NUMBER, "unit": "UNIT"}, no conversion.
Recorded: {"value": 6, "unit": "°C"}
